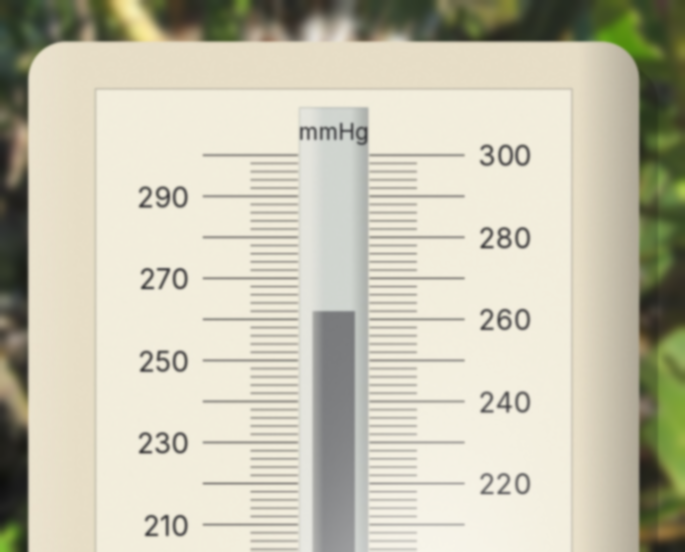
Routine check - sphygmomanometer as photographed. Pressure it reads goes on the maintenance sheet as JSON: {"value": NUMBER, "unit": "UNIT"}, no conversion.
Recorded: {"value": 262, "unit": "mmHg"}
